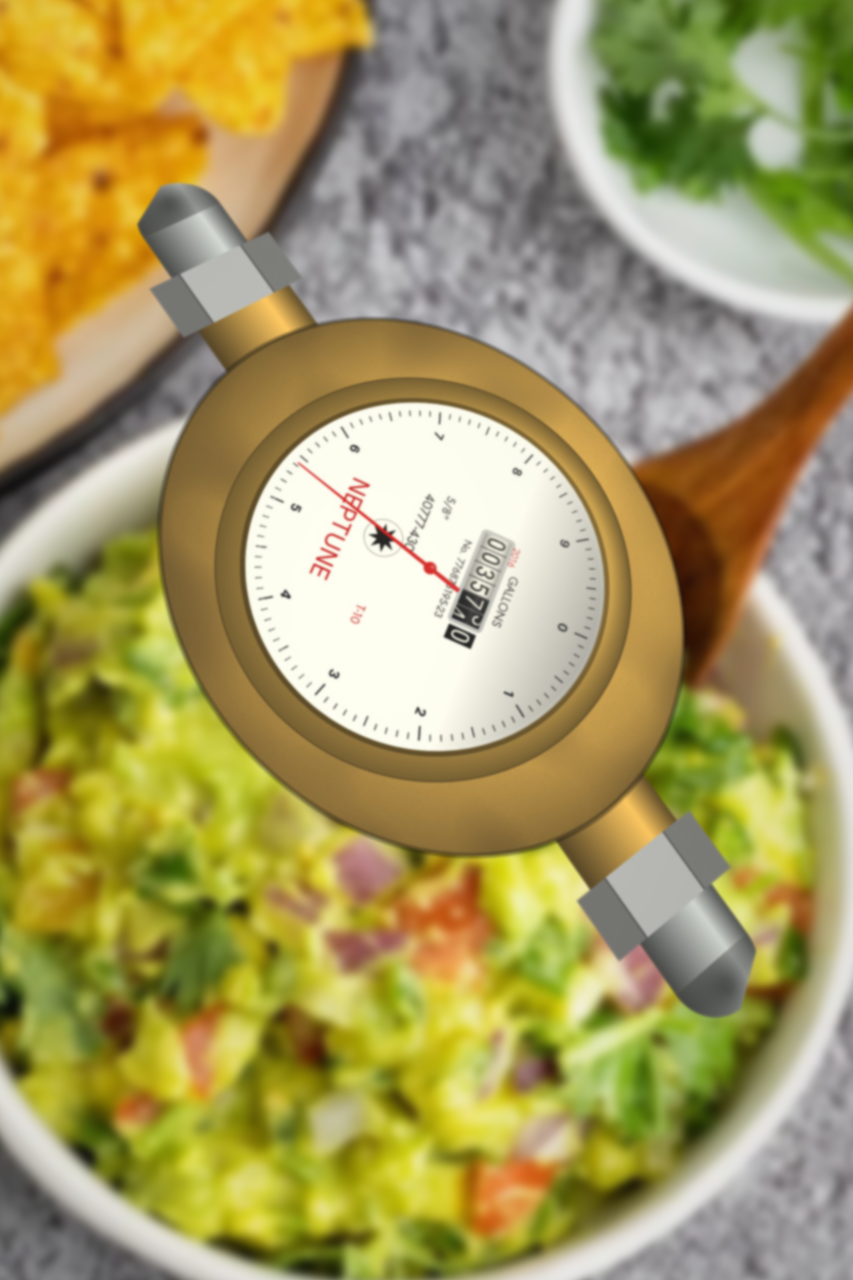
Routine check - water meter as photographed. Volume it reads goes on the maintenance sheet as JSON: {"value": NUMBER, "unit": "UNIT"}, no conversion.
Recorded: {"value": 35735.4, "unit": "gal"}
